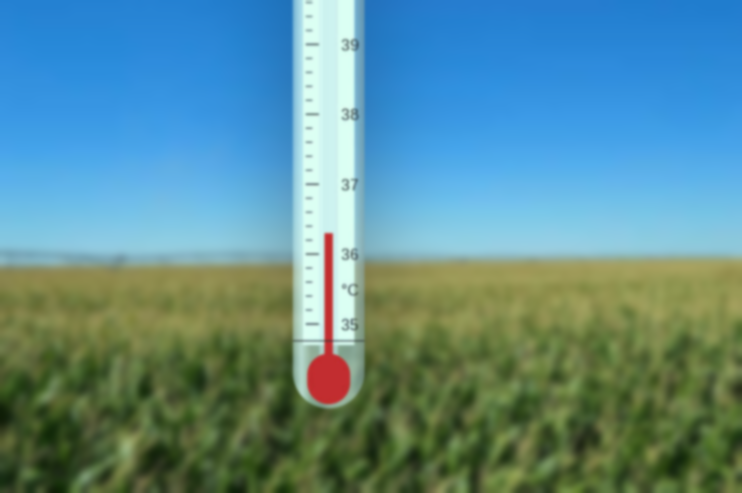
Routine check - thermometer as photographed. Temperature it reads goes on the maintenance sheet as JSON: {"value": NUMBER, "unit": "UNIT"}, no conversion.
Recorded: {"value": 36.3, "unit": "°C"}
